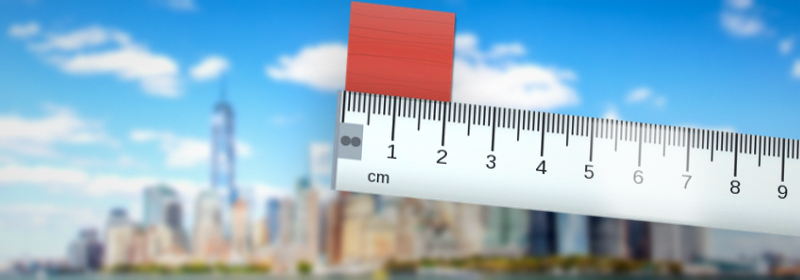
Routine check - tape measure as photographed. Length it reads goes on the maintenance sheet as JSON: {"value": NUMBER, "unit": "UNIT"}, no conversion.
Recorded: {"value": 2.1, "unit": "cm"}
